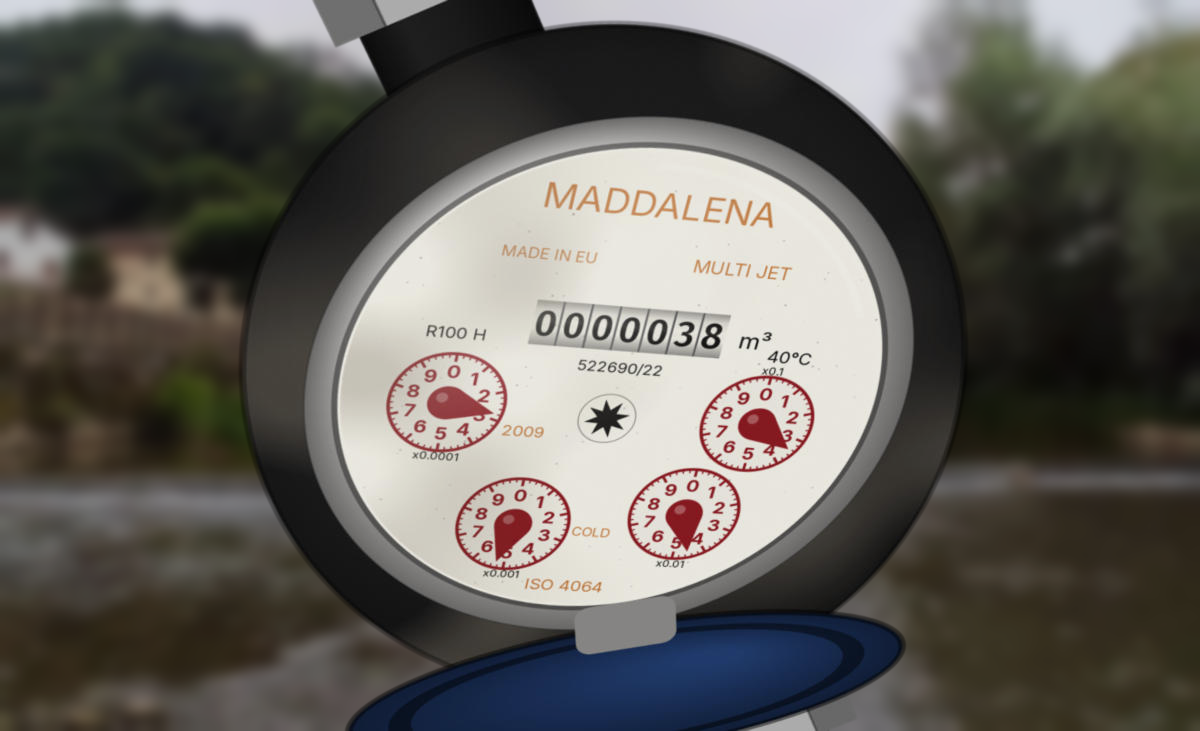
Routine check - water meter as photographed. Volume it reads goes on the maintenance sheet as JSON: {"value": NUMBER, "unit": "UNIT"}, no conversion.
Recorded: {"value": 38.3452, "unit": "m³"}
